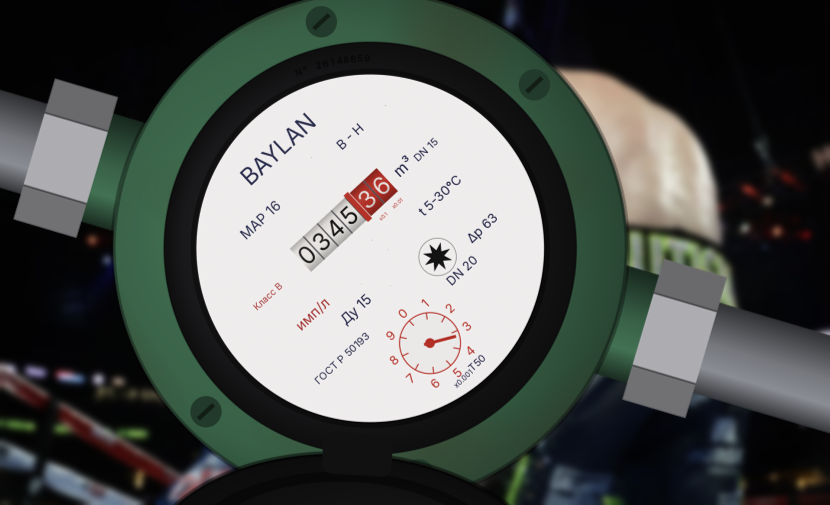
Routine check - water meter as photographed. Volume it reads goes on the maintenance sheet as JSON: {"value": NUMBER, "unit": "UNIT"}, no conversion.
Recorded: {"value": 345.363, "unit": "m³"}
